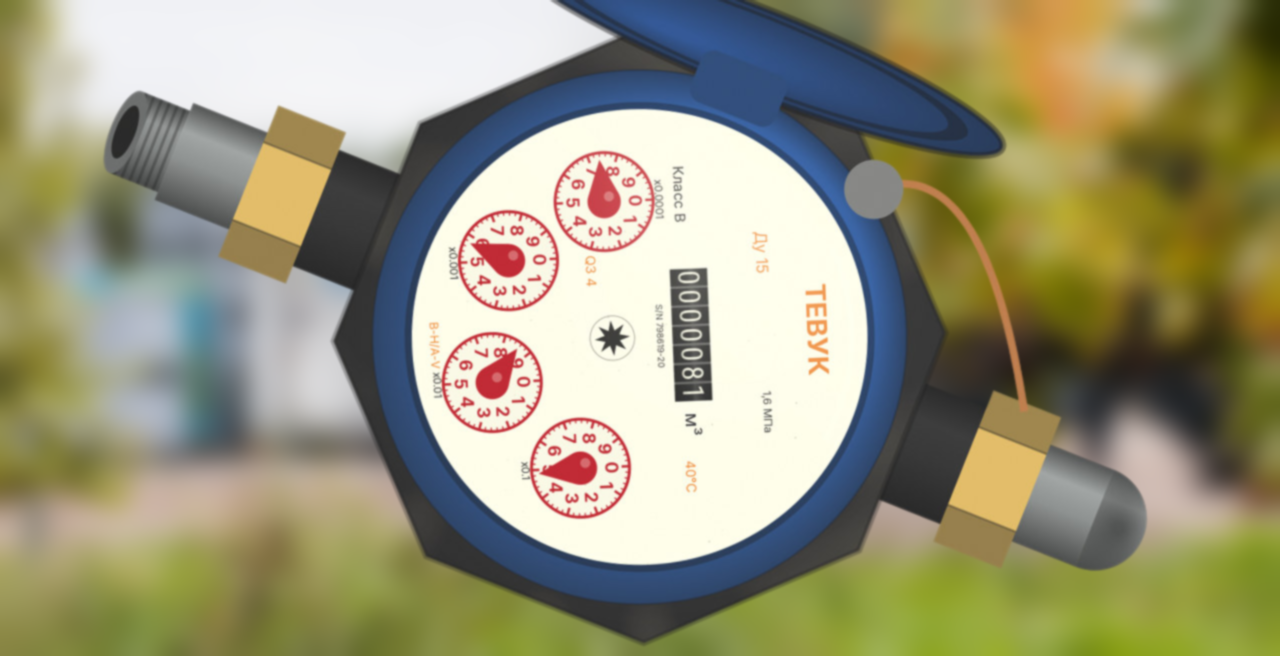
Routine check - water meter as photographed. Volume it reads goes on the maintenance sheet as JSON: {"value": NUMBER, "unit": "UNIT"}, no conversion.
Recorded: {"value": 81.4857, "unit": "m³"}
